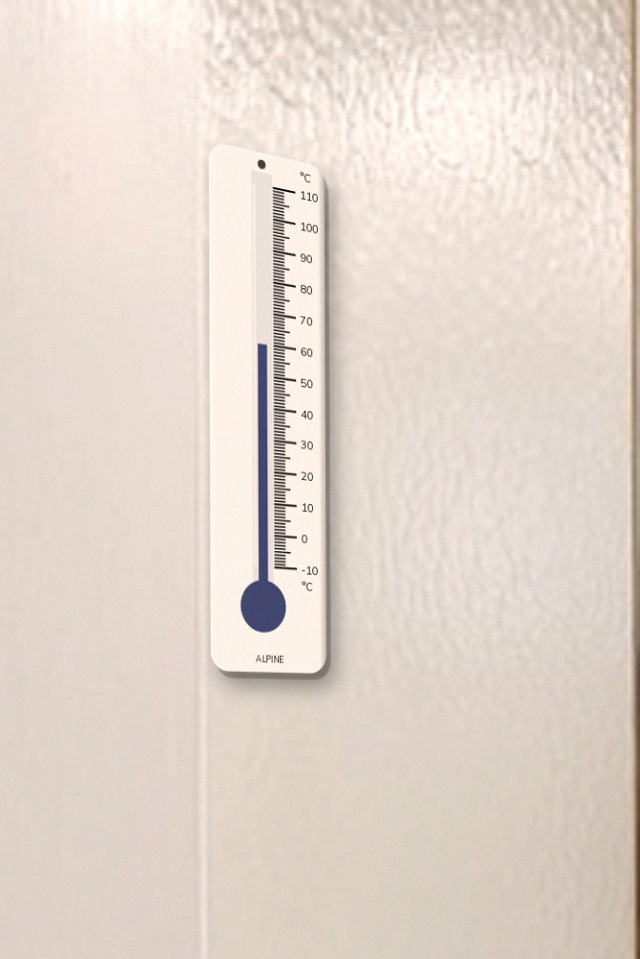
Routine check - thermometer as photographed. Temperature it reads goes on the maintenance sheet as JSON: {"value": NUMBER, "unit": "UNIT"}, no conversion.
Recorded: {"value": 60, "unit": "°C"}
